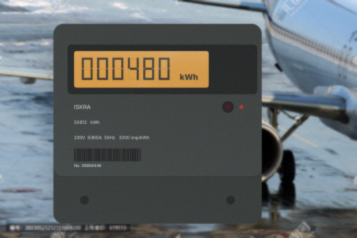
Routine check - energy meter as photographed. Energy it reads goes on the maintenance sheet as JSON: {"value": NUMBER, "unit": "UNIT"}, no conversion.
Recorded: {"value": 480, "unit": "kWh"}
